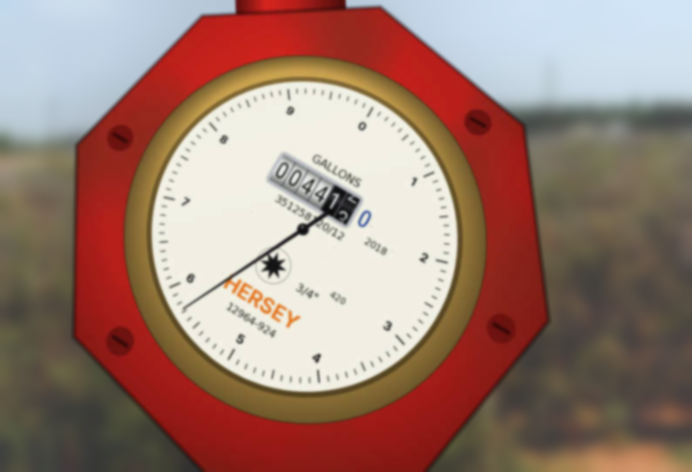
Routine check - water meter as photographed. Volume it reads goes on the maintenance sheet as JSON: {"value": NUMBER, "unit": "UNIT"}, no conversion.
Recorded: {"value": 44125.7, "unit": "gal"}
